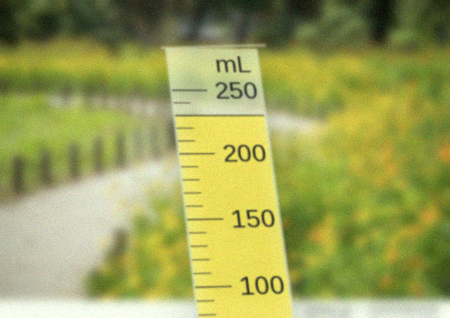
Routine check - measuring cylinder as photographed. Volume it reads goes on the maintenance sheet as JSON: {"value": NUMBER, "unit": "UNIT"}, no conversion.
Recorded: {"value": 230, "unit": "mL"}
